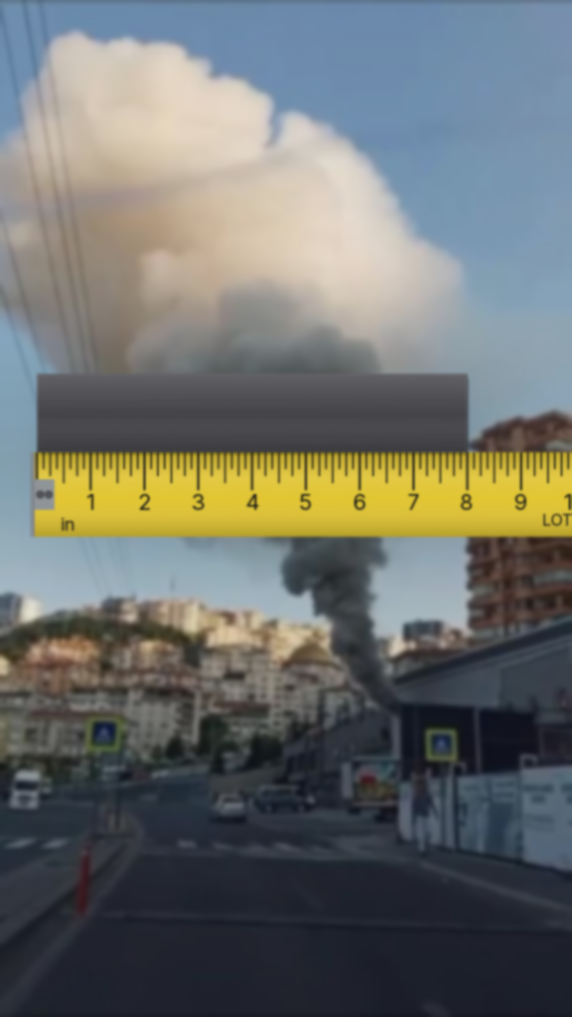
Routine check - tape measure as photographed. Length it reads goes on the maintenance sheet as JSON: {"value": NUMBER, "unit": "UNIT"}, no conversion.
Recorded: {"value": 8, "unit": "in"}
